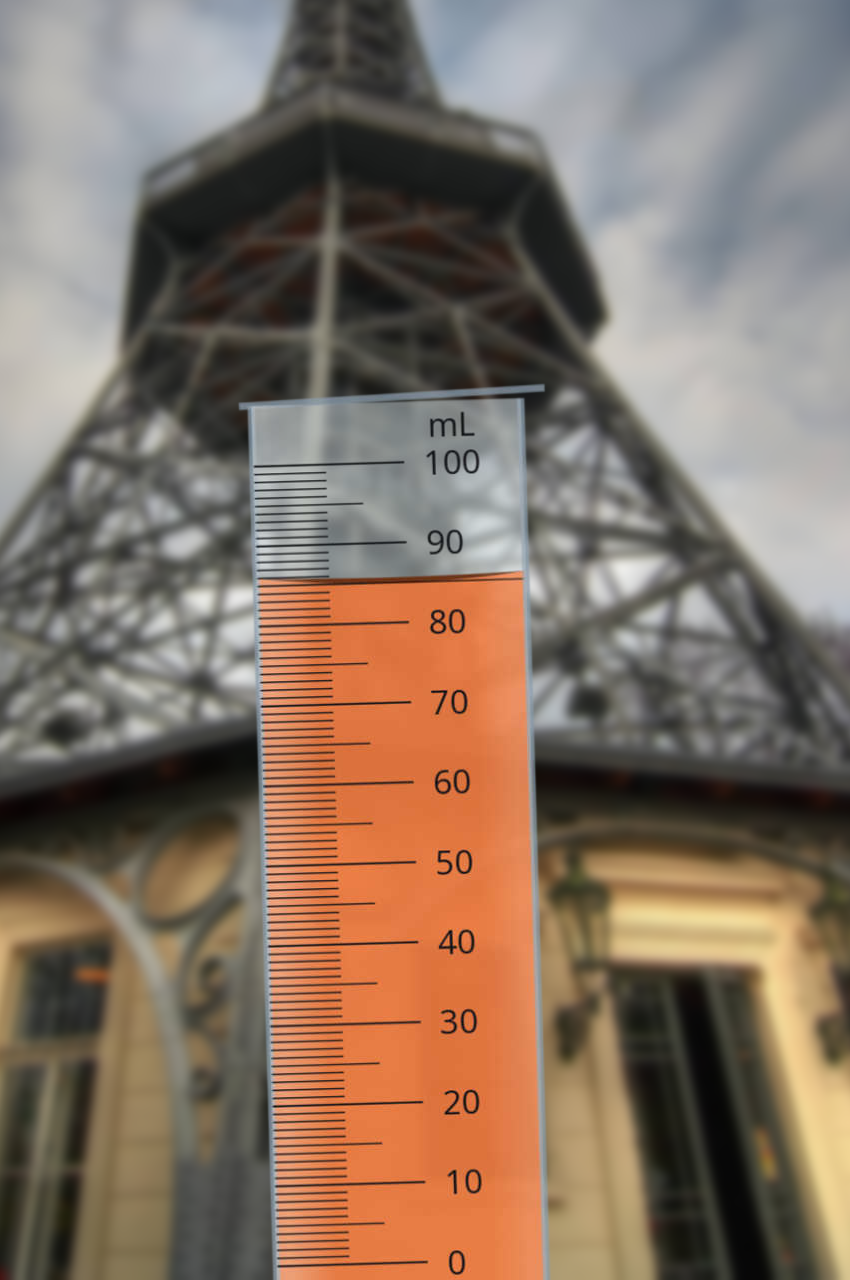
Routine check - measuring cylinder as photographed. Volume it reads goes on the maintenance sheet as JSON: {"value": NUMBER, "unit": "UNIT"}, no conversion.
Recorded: {"value": 85, "unit": "mL"}
